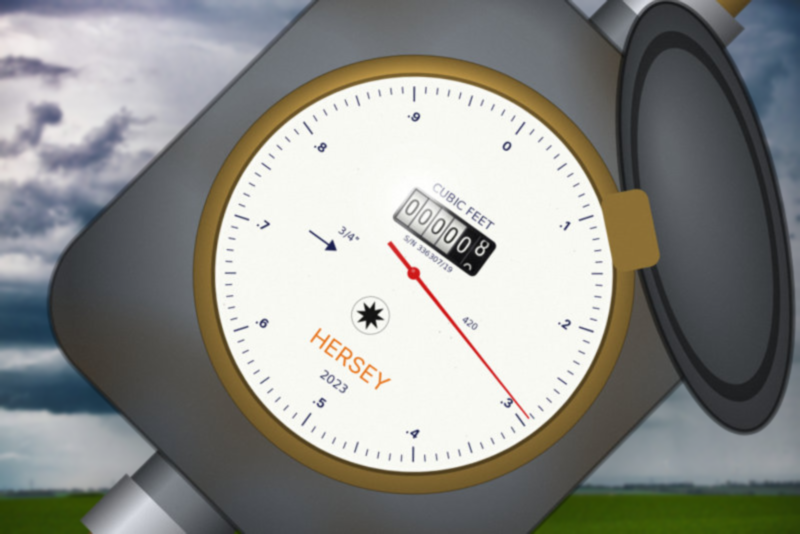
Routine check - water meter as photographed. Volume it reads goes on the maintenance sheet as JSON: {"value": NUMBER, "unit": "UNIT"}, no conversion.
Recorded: {"value": 8.29, "unit": "ft³"}
